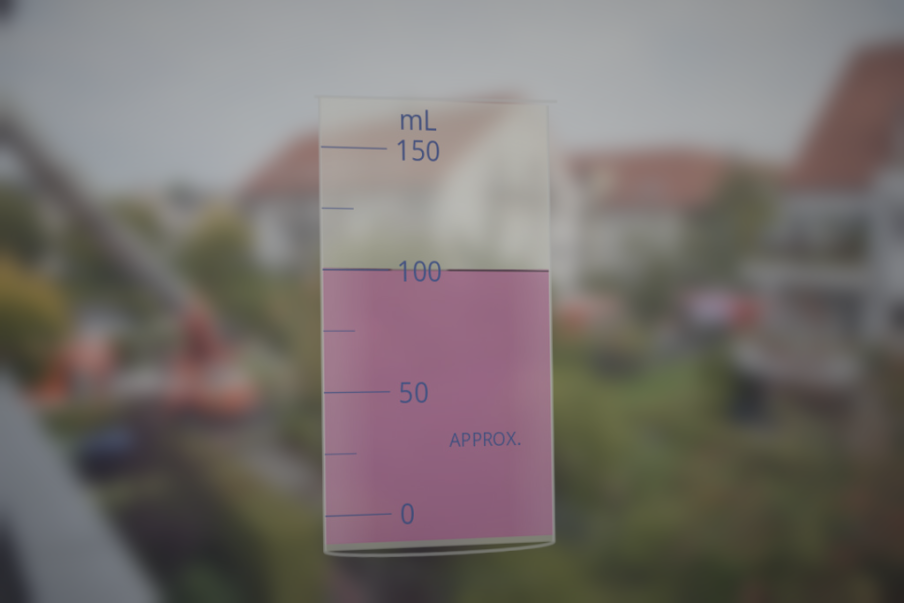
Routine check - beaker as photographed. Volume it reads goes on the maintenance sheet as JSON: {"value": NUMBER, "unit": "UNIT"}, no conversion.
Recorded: {"value": 100, "unit": "mL"}
